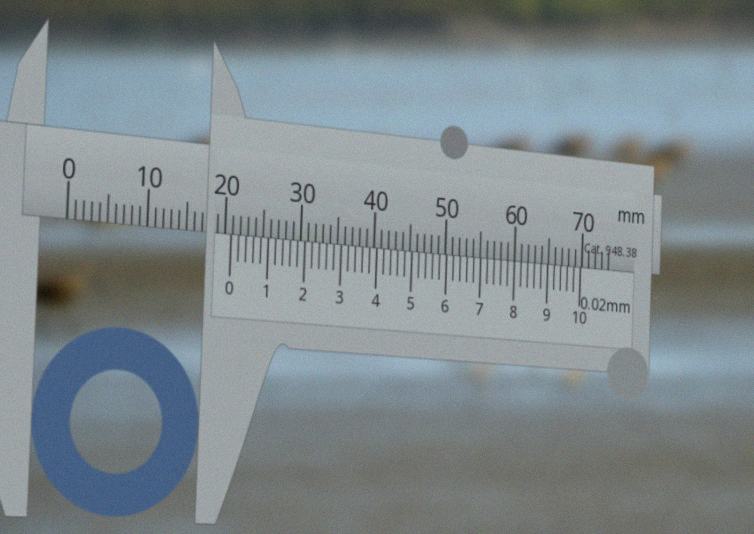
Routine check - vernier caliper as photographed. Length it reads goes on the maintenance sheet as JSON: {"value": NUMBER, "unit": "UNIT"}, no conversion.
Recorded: {"value": 20.8, "unit": "mm"}
